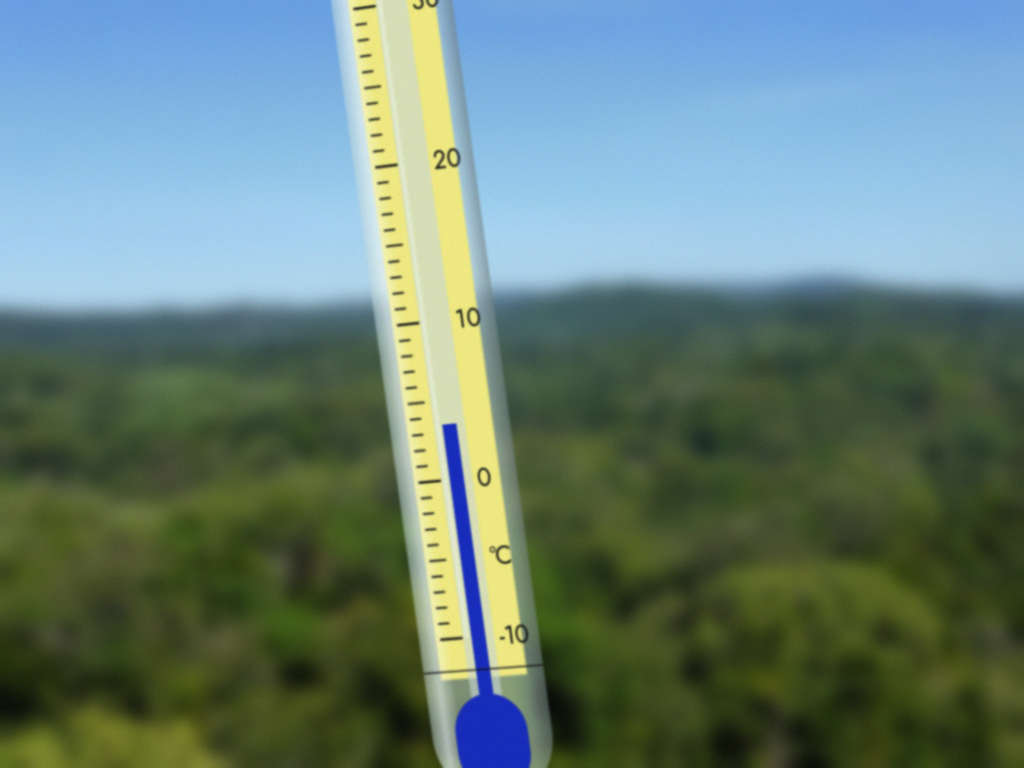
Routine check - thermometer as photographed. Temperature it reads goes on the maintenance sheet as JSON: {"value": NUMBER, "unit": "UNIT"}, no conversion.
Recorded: {"value": 3.5, "unit": "°C"}
